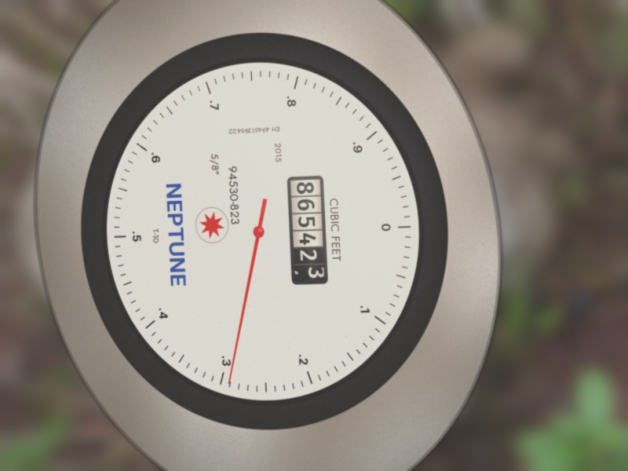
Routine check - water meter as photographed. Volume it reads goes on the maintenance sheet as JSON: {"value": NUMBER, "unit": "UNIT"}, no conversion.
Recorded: {"value": 865423.29, "unit": "ft³"}
